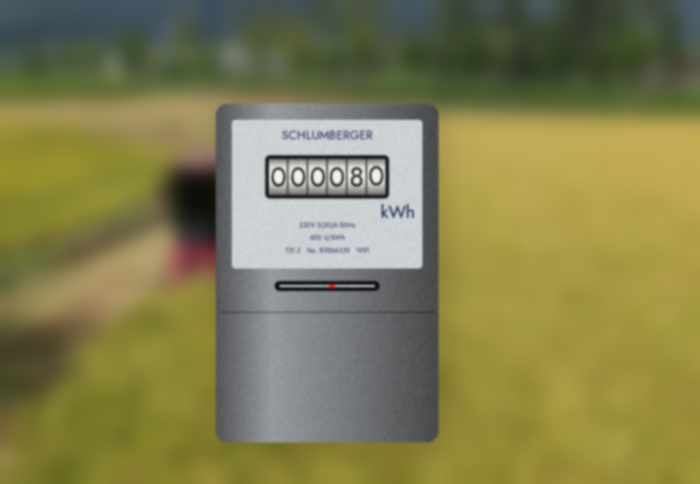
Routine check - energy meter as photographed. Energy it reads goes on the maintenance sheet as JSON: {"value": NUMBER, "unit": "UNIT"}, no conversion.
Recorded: {"value": 80, "unit": "kWh"}
